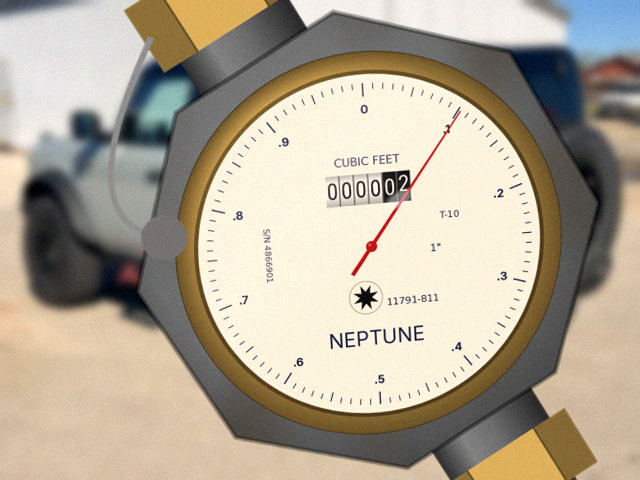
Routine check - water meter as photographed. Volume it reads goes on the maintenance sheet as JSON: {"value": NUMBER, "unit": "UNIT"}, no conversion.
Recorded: {"value": 2.10, "unit": "ft³"}
